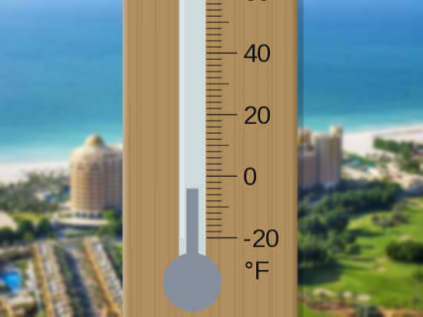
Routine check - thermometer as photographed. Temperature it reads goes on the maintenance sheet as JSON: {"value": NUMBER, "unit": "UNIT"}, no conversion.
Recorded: {"value": -4, "unit": "°F"}
